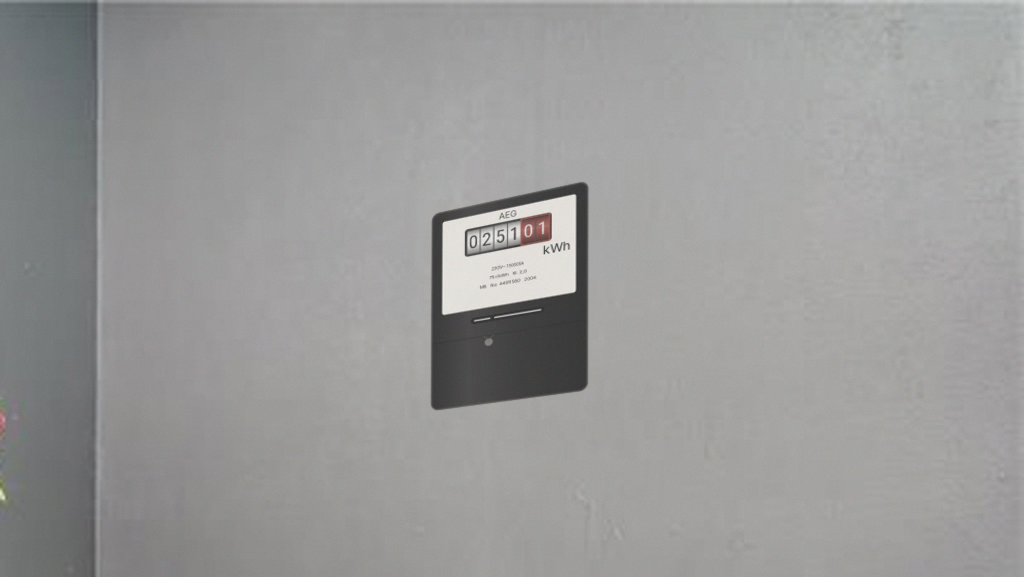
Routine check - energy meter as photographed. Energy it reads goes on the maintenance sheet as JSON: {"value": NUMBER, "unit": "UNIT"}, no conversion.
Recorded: {"value": 251.01, "unit": "kWh"}
